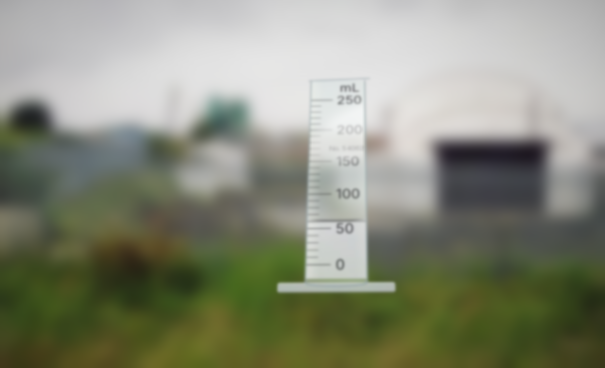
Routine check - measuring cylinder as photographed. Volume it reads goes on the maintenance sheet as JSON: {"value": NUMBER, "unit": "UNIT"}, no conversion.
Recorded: {"value": 60, "unit": "mL"}
